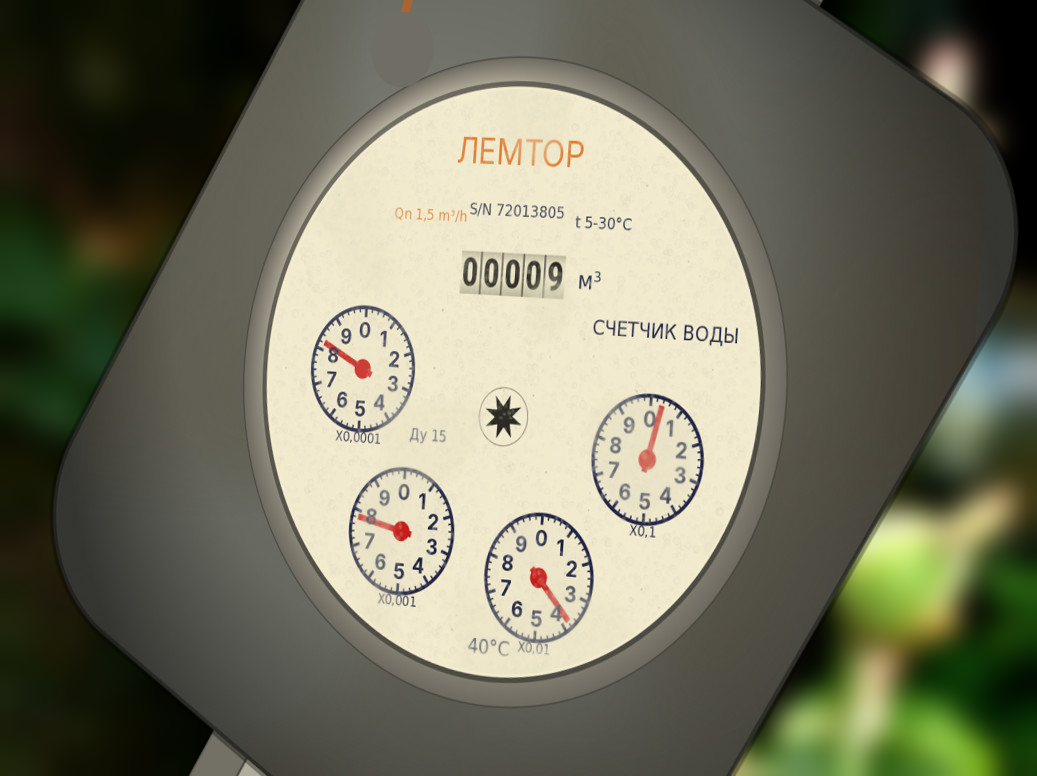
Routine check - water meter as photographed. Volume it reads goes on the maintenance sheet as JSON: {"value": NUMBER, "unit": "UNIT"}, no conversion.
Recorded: {"value": 9.0378, "unit": "m³"}
